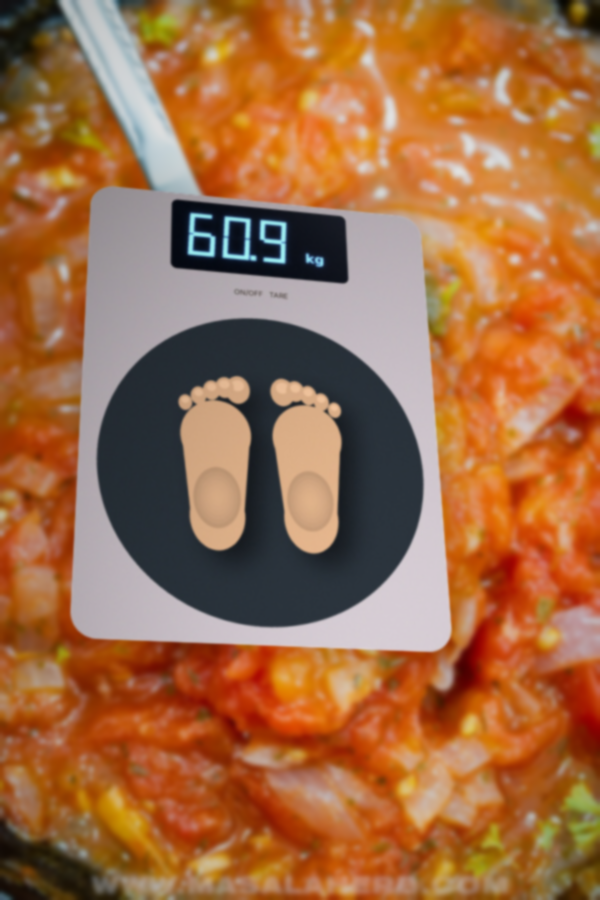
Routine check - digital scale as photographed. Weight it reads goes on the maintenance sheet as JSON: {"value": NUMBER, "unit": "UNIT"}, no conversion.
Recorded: {"value": 60.9, "unit": "kg"}
